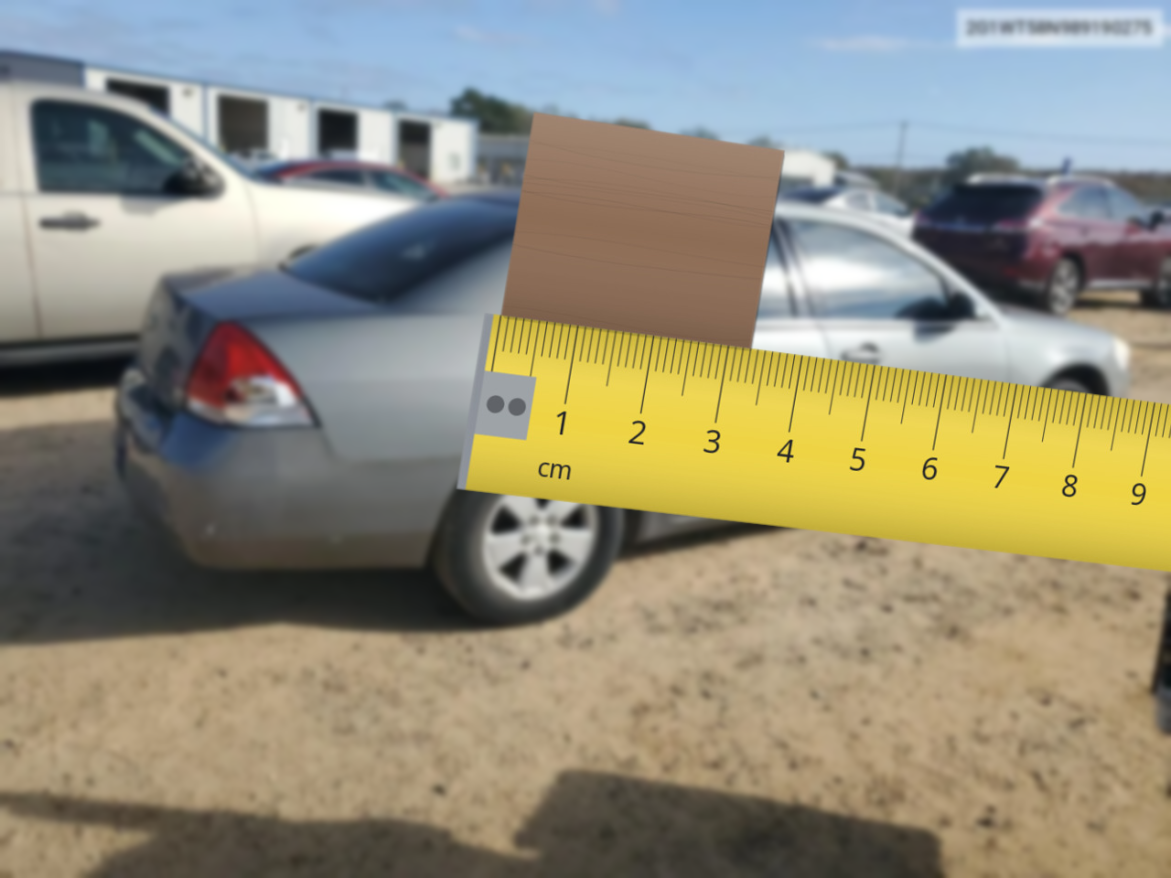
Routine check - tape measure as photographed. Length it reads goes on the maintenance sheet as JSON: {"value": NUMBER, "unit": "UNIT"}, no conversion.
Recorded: {"value": 3.3, "unit": "cm"}
